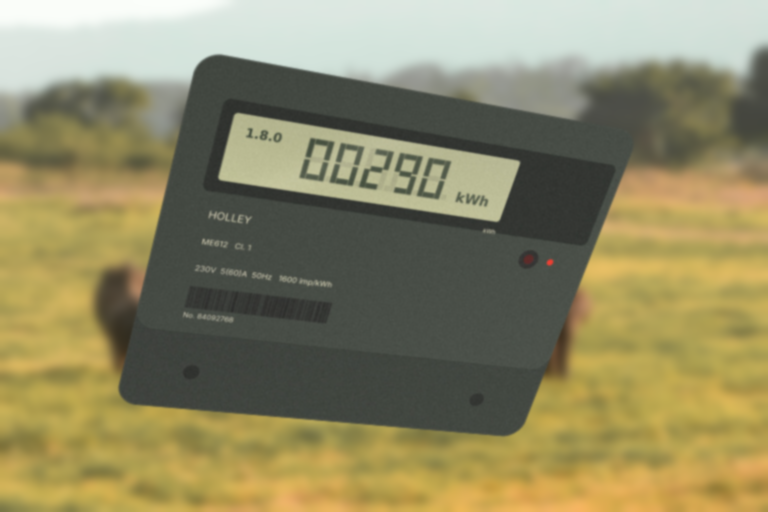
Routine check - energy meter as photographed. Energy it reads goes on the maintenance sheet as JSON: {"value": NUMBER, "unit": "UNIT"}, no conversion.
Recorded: {"value": 290, "unit": "kWh"}
